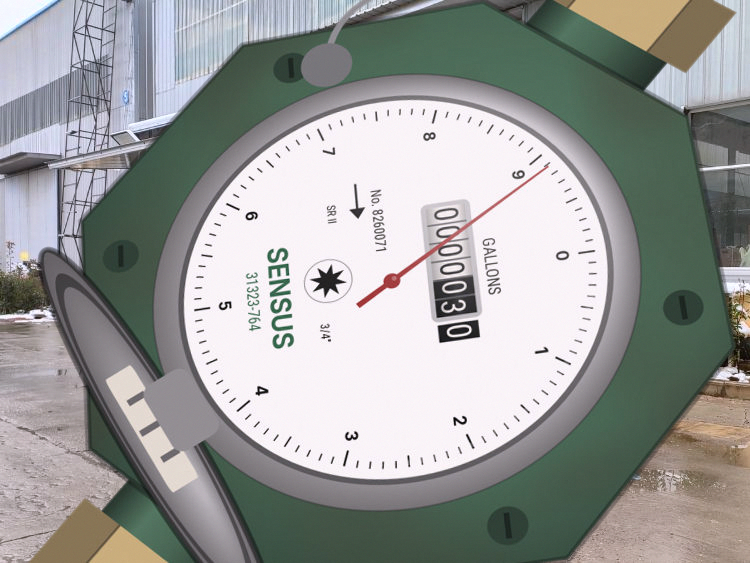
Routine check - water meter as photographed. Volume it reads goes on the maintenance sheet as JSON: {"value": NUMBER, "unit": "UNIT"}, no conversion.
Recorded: {"value": 29.1, "unit": "gal"}
